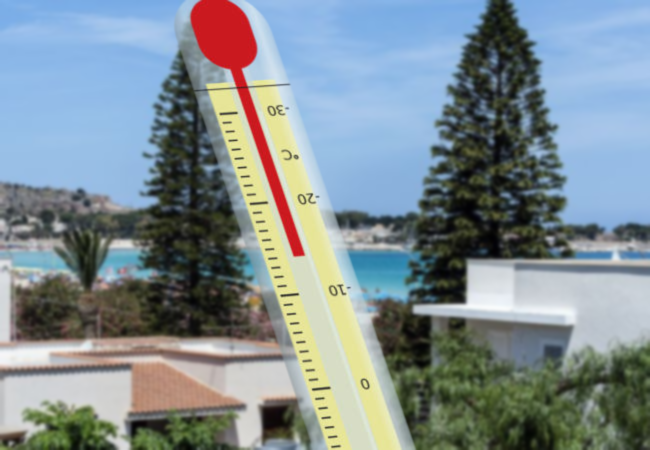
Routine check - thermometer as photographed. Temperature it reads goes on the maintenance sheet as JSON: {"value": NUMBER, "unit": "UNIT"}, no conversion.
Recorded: {"value": -14, "unit": "°C"}
